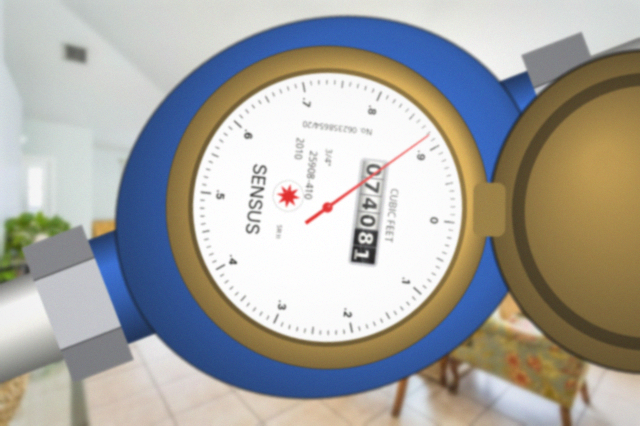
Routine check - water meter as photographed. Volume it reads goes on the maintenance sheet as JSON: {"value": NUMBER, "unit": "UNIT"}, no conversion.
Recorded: {"value": 74080.88, "unit": "ft³"}
